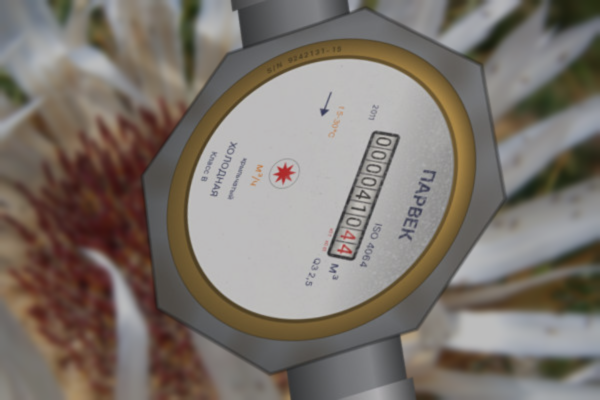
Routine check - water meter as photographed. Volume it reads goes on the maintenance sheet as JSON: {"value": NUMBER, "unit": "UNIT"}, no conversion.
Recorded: {"value": 410.44, "unit": "m³"}
